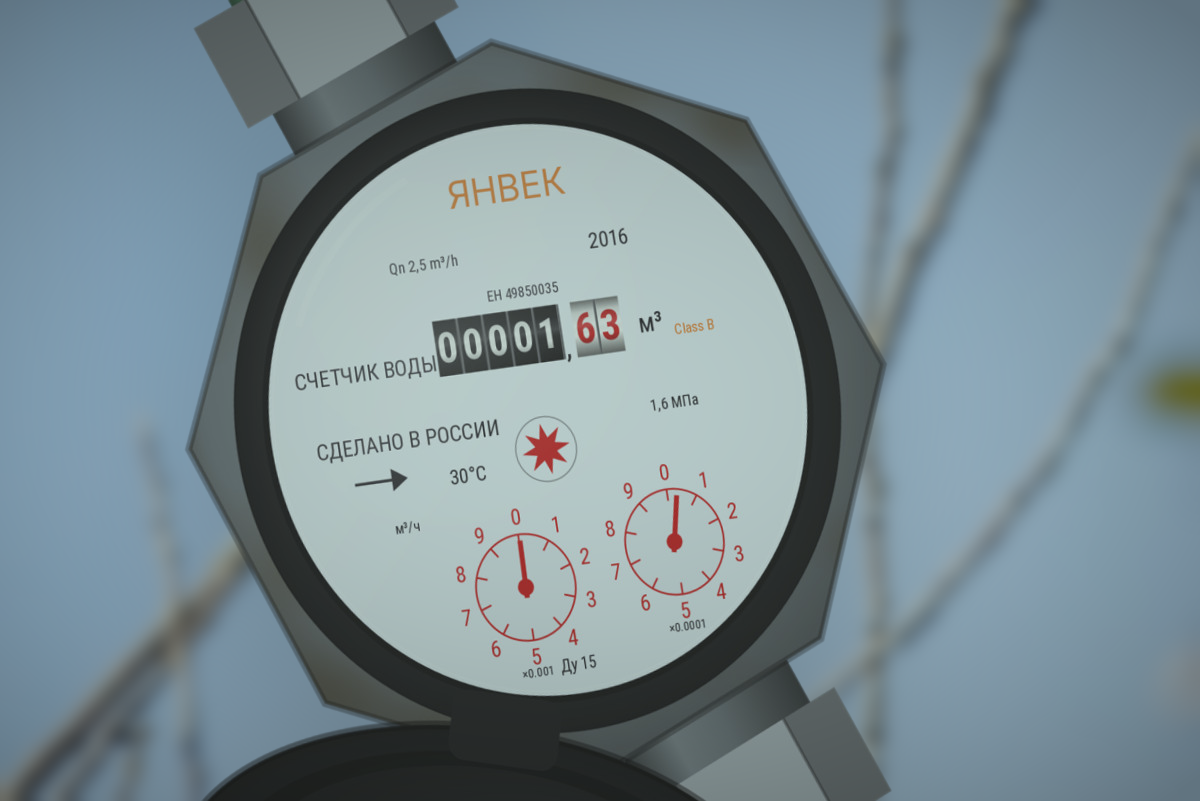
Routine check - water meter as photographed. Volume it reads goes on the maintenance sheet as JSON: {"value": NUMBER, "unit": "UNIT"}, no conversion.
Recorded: {"value": 1.6300, "unit": "m³"}
